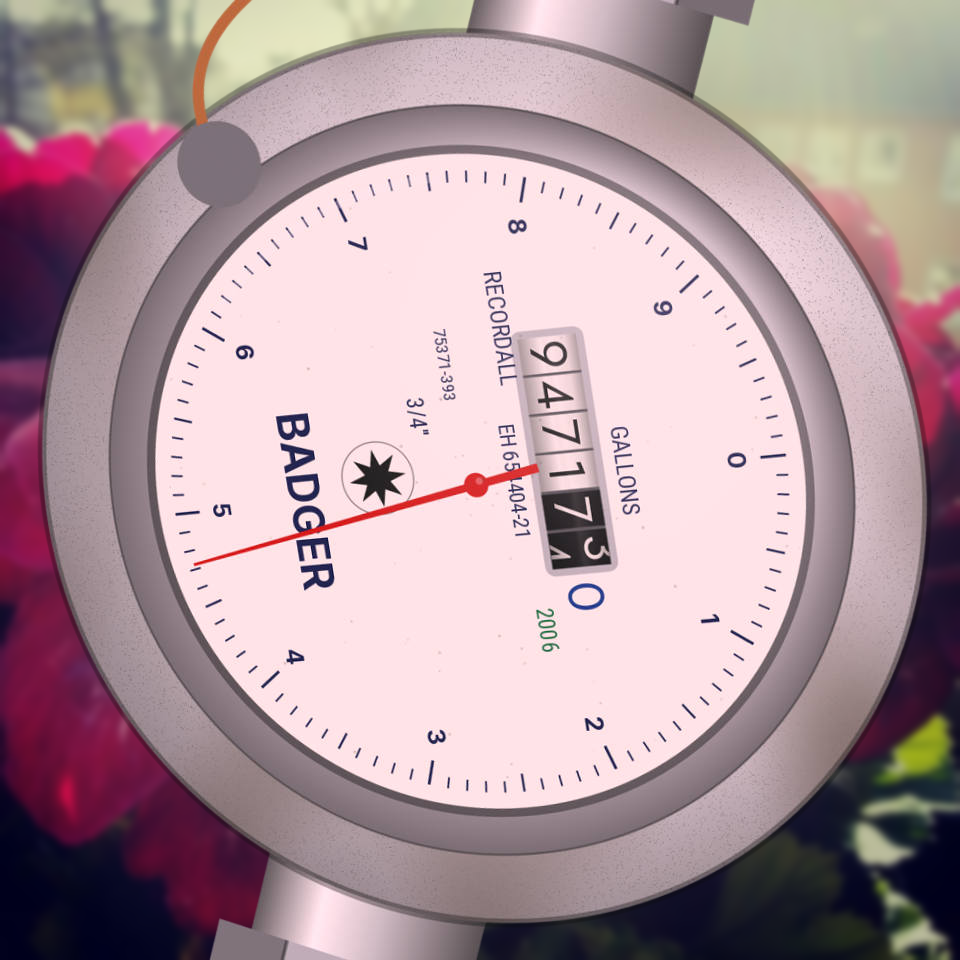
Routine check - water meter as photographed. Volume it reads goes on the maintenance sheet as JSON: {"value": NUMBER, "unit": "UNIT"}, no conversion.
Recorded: {"value": 9471734.7, "unit": "gal"}
